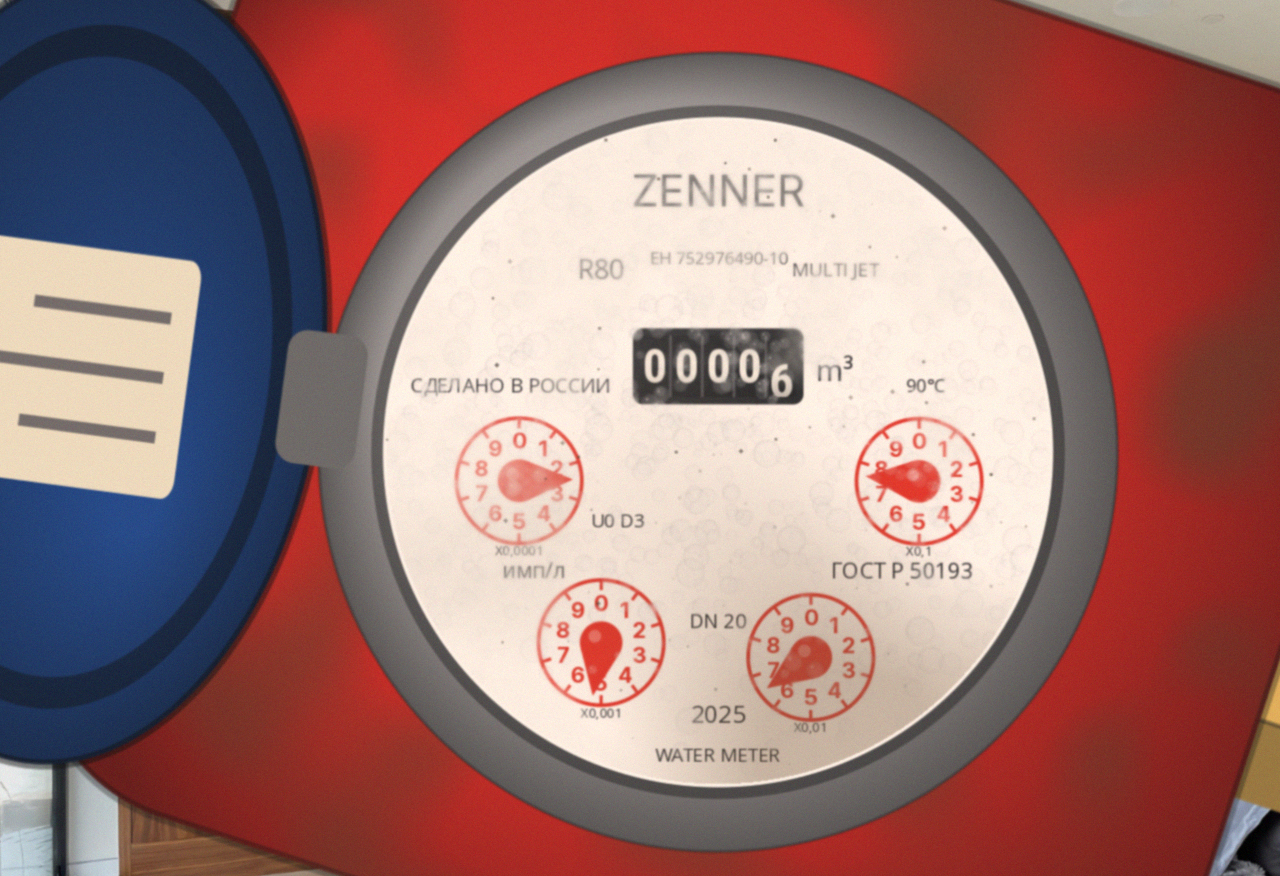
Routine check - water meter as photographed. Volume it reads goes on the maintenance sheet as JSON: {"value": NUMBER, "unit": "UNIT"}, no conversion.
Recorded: {"value": 5.7652, "unit": "m³"}
